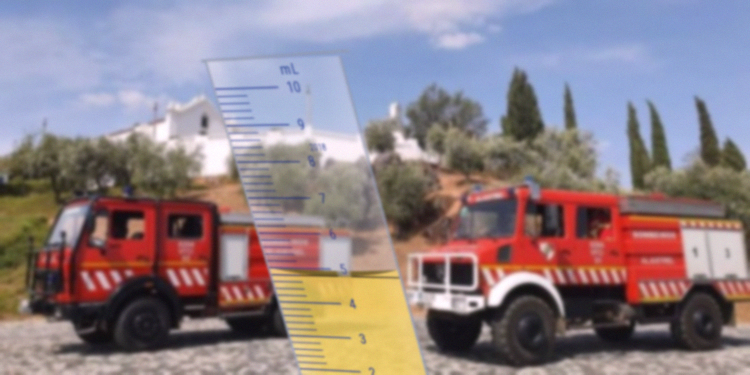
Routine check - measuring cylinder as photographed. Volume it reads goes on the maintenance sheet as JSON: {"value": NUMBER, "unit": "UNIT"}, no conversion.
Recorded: {"value": 4.8, "unit": "mL"}
